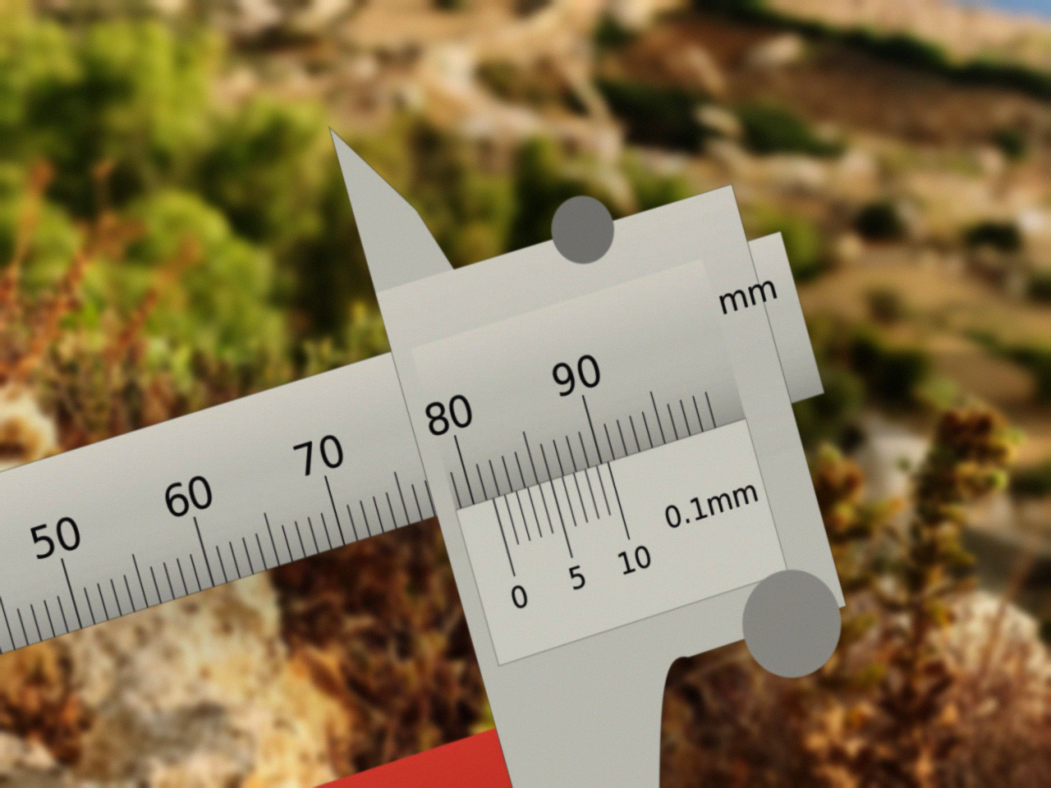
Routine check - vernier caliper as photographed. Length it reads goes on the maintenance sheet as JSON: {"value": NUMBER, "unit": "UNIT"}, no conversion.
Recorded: {"value": 81.5, "unit": "mm"}
